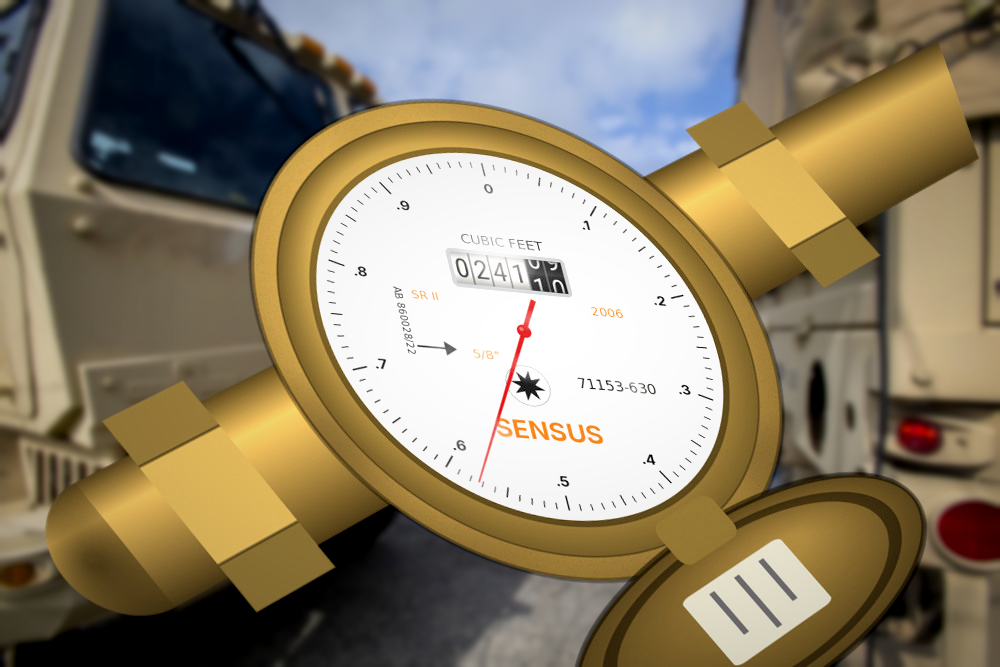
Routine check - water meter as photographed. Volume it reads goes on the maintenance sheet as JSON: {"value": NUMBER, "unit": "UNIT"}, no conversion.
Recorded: {"value": 24109.57, "unit": "ft³"}
